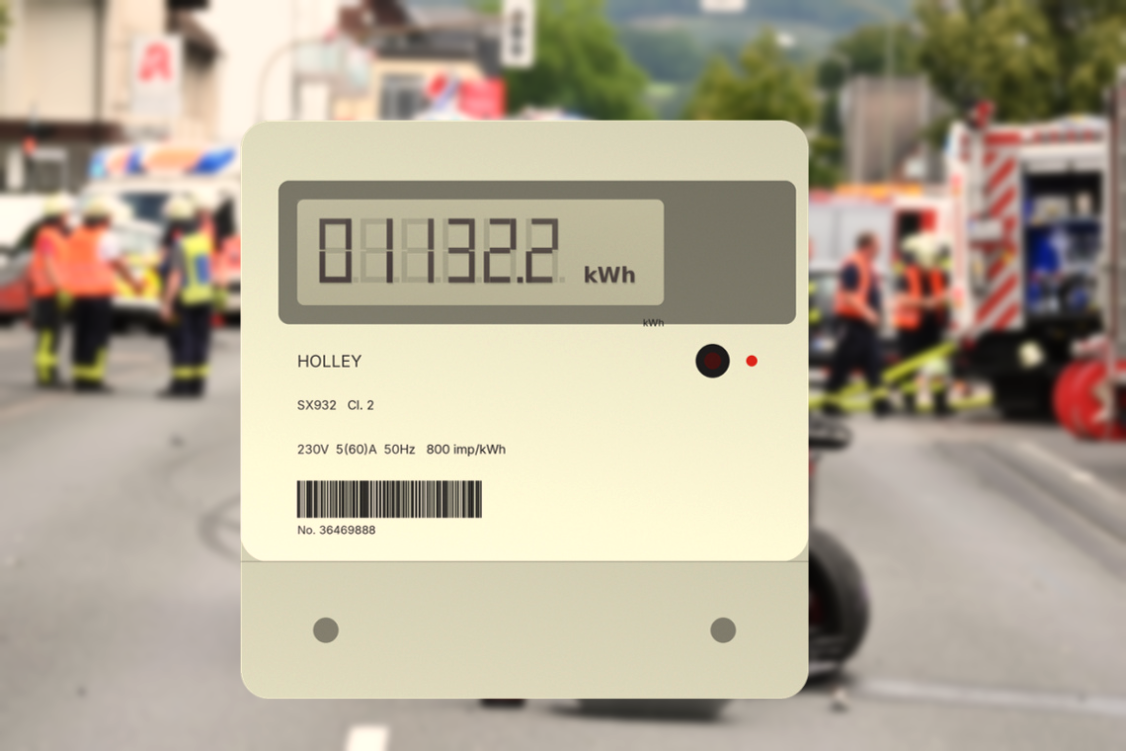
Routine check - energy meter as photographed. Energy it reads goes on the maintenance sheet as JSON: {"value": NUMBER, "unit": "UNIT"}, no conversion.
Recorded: {"value": 1132.2, "unit": "kWh"}
